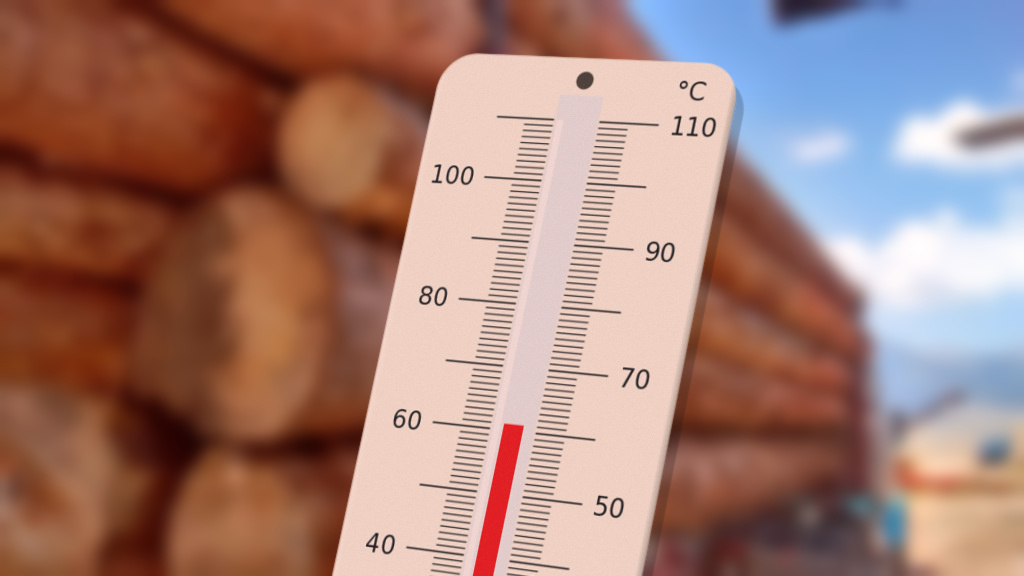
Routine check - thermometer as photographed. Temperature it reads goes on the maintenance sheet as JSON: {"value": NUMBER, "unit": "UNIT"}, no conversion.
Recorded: {"value": 61, "unit": "°C"}
